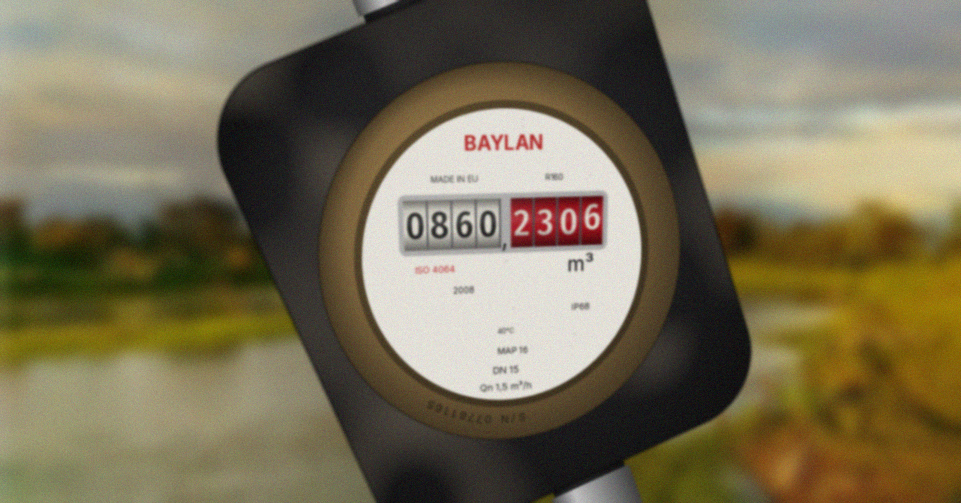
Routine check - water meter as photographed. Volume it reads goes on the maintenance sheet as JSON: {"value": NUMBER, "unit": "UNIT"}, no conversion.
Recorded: {"value": 860.2306, "unit": "m³"}
